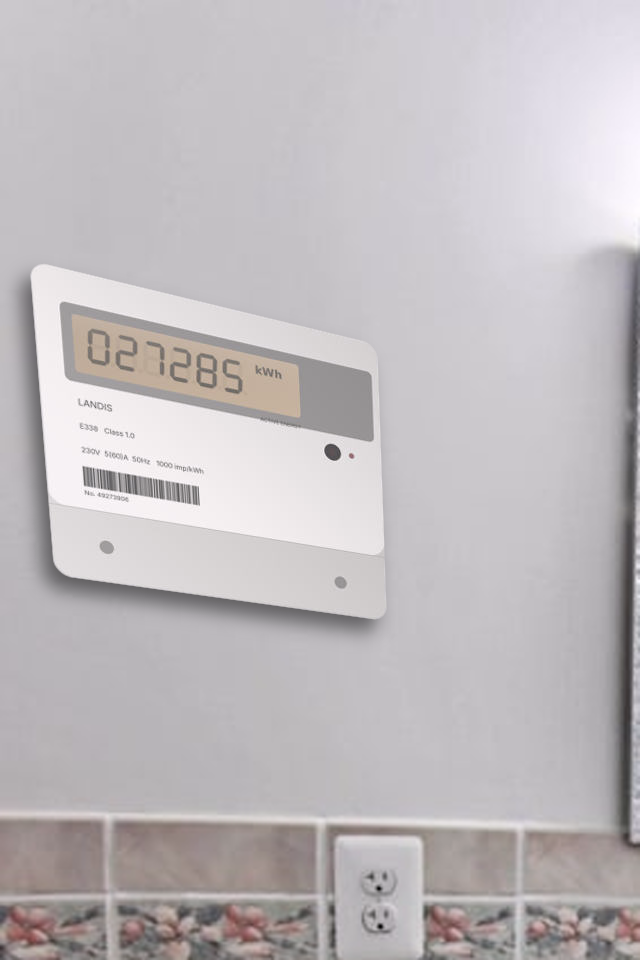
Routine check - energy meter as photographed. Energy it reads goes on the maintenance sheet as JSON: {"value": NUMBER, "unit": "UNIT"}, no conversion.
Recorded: {"value": 27285, "unit": "kWh"}
